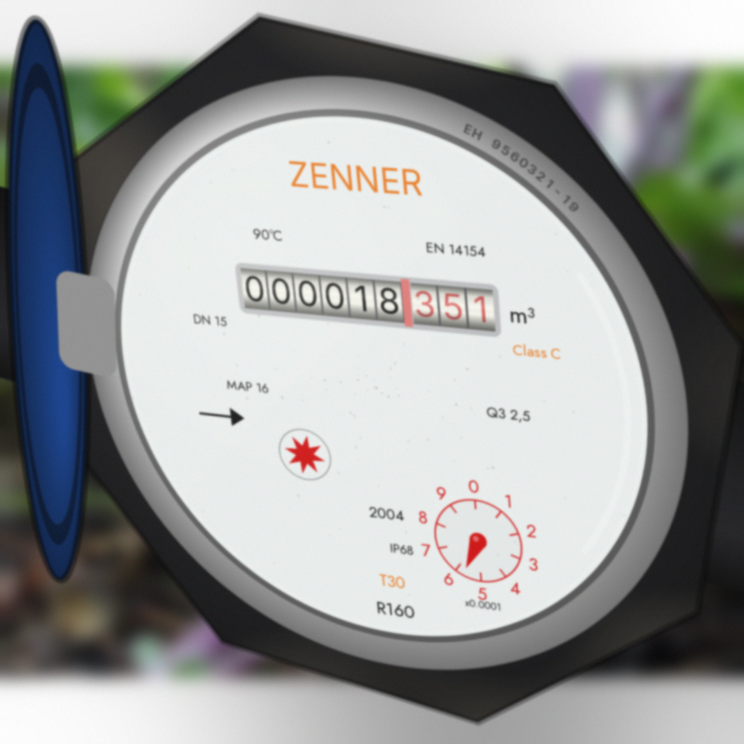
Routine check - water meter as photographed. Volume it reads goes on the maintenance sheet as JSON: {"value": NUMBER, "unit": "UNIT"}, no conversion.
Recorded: {"value": 18.3515, "unit": "m³"}
